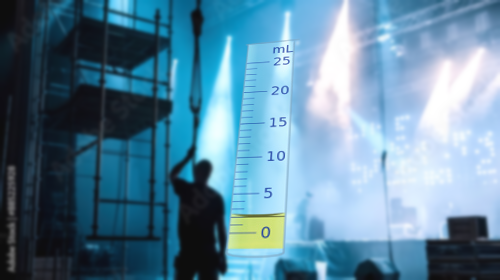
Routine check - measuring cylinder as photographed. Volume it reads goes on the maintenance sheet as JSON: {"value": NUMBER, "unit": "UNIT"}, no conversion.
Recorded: {"value": 2, "unit": "mL"}
